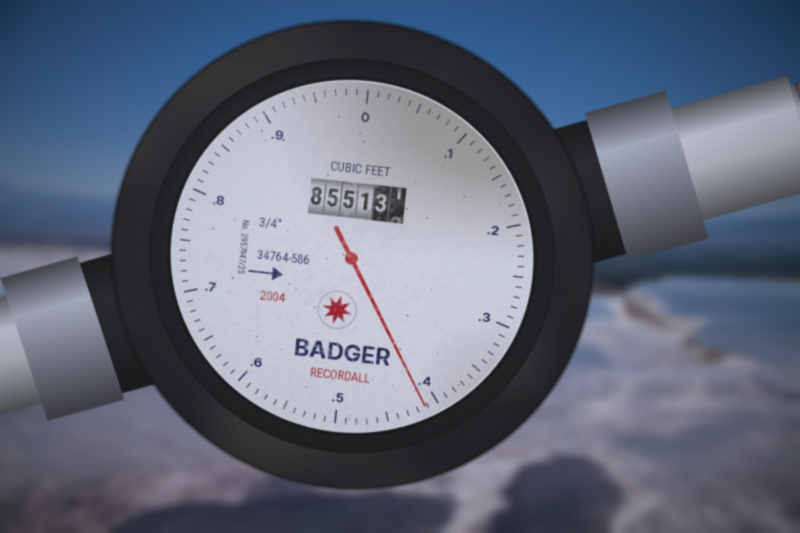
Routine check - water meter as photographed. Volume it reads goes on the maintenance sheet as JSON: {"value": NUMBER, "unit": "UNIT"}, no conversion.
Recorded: {"value": 855131.41, "unit": "ft³"}
